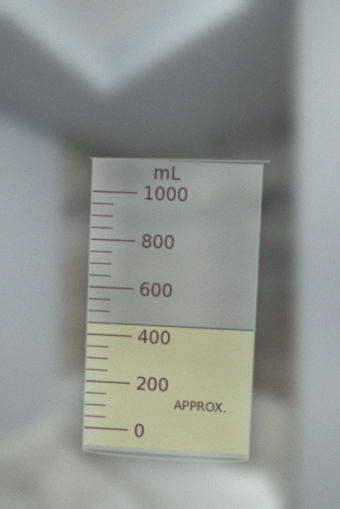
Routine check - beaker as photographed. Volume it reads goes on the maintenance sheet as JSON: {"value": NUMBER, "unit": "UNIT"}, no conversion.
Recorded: {"value": 450, "unit": "mL"}
